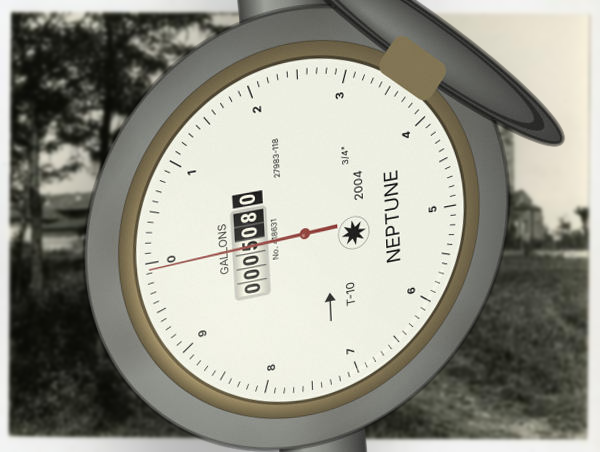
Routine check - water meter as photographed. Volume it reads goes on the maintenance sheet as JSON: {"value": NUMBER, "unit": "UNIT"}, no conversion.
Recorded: {"value": 5079.9, "unit": "gal"}
